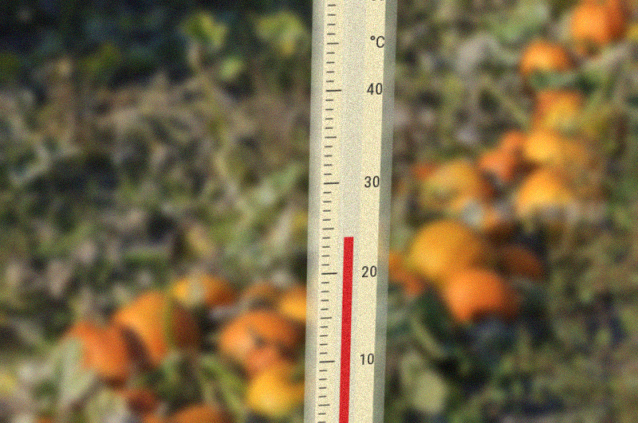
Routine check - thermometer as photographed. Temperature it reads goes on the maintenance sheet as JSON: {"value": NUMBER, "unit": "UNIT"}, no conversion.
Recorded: {"value": 24, "unit": "°C"}
